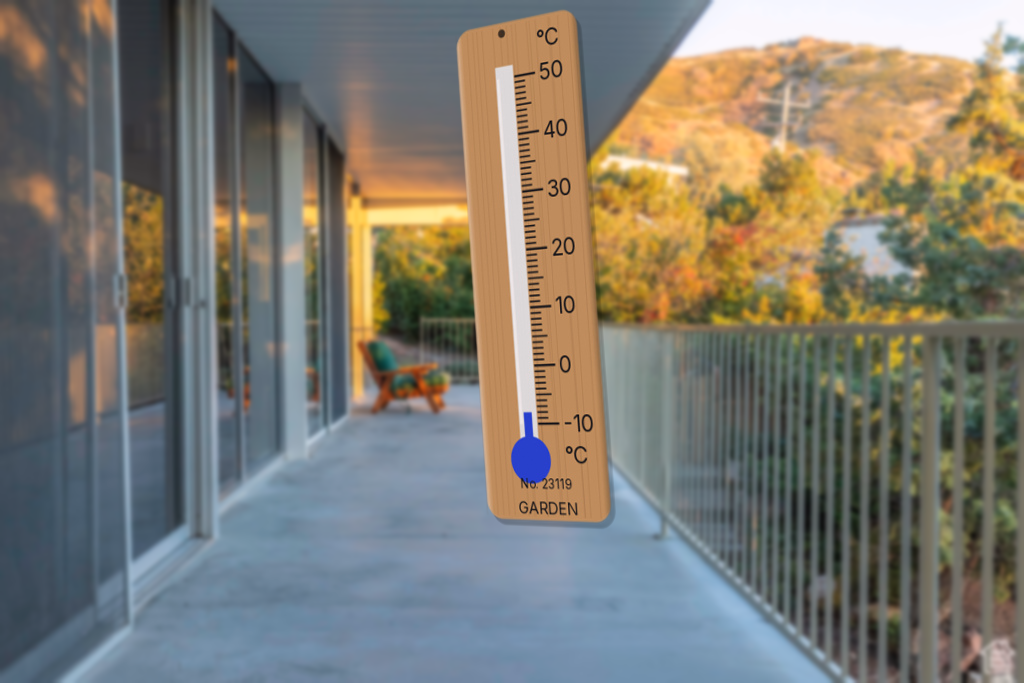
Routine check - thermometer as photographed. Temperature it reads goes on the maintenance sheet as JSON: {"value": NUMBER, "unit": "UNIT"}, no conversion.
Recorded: {"value": -8, "unit": "°C"}
